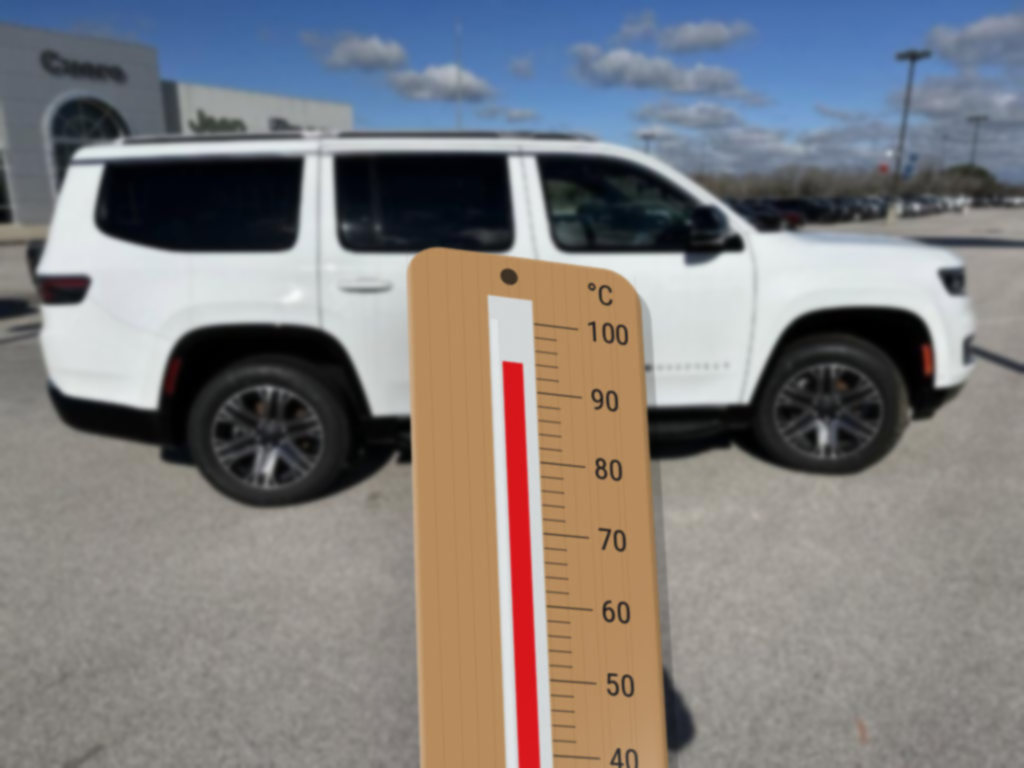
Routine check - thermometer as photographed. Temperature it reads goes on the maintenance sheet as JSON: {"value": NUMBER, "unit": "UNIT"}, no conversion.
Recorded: {"value": 94, "unit": "°C"}
